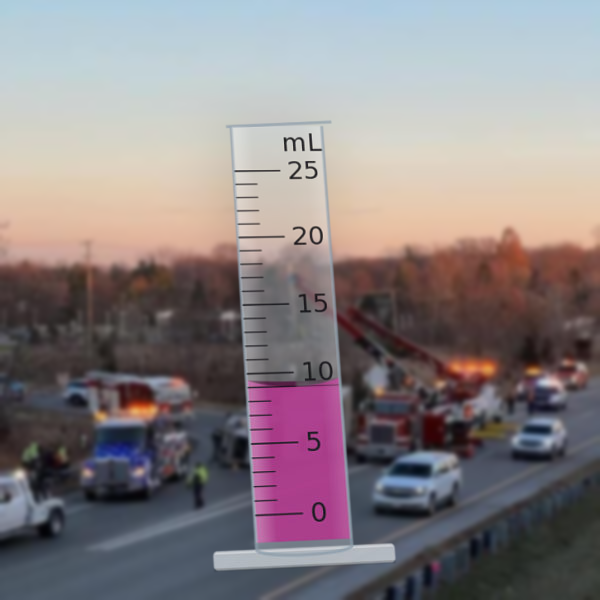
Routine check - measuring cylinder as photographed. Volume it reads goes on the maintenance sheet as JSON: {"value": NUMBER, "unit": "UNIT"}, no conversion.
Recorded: {"value": 9, "unit": "mL"}
